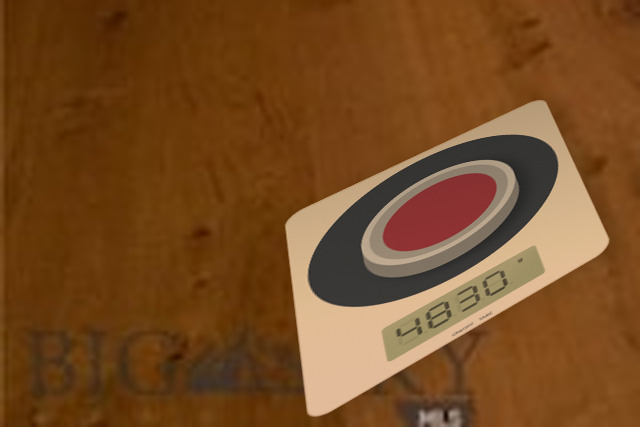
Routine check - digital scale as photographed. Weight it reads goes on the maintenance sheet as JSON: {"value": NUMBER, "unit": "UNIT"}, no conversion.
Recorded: {"value": 4830, "unit": "g"}
